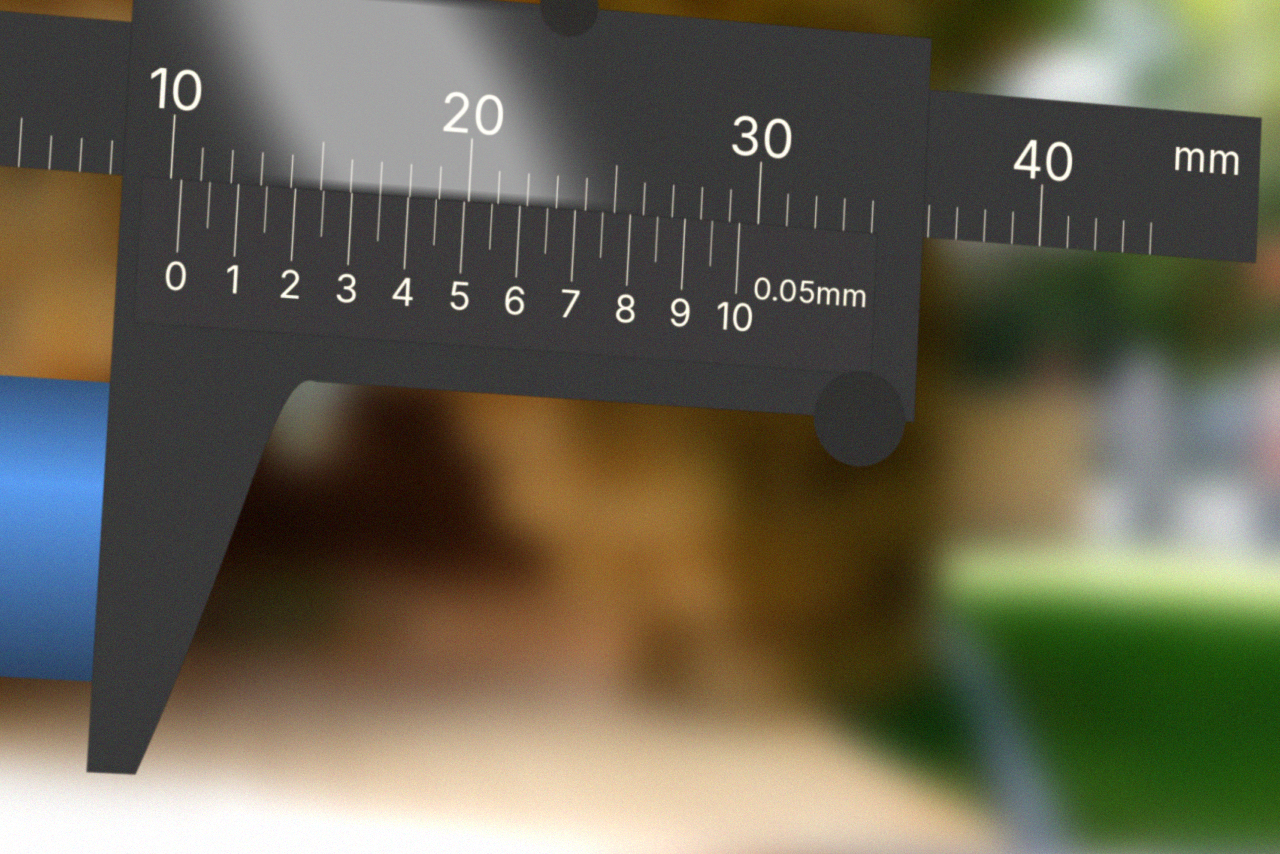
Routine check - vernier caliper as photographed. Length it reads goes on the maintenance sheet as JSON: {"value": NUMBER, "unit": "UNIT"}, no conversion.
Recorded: {"value": 10.35, "unit": "mm"}
